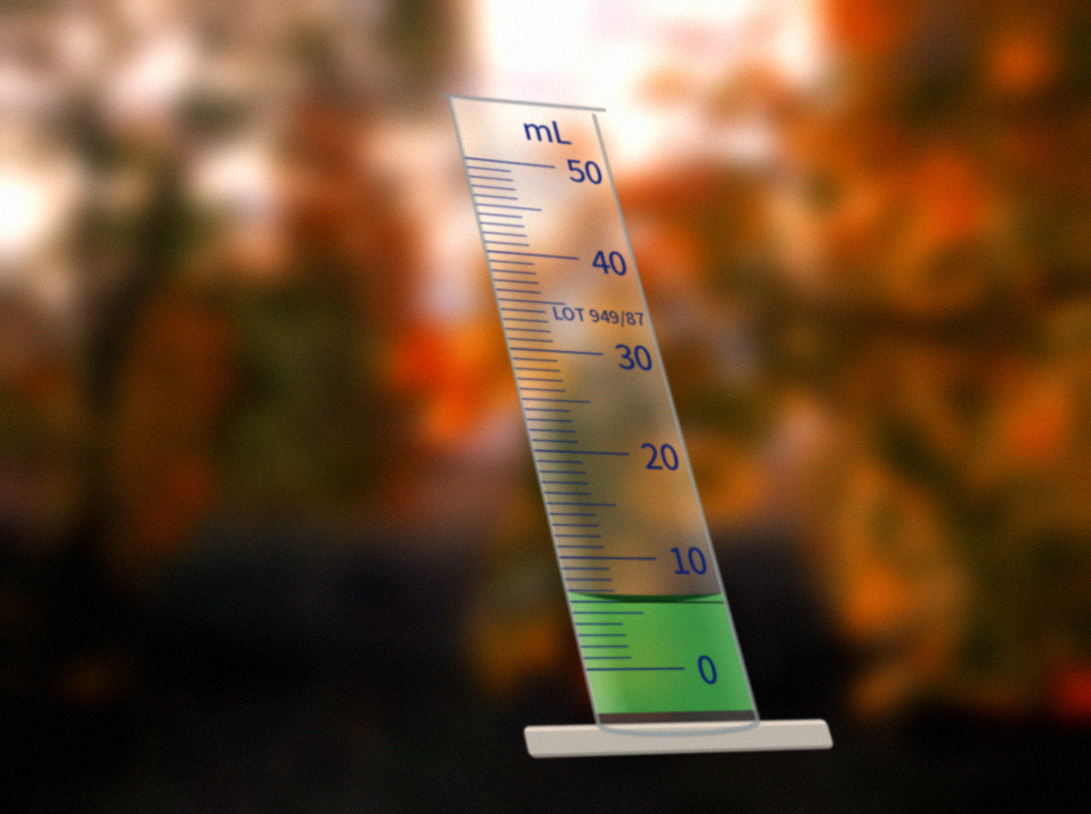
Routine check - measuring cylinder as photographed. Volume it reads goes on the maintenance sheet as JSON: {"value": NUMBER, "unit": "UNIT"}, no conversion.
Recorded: {"value": 6, "unit": "mL"}
